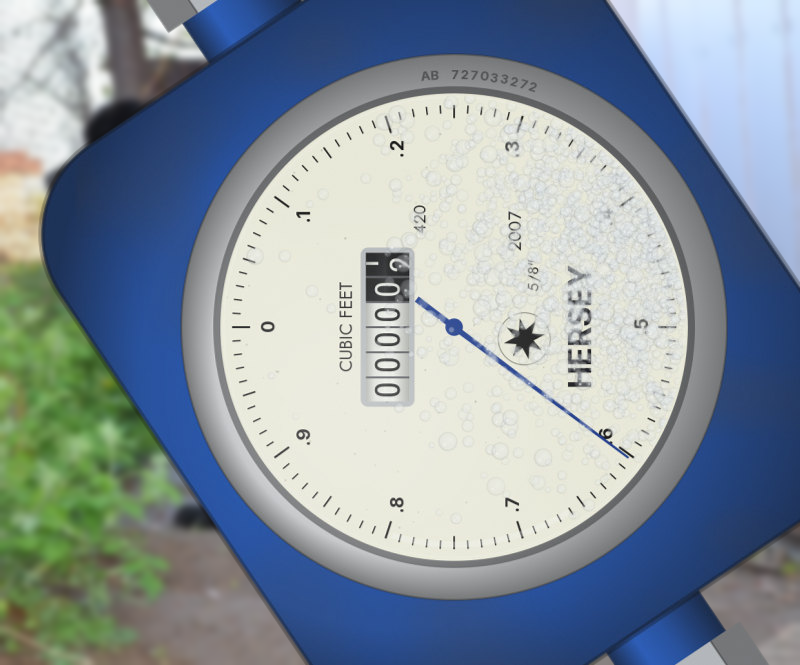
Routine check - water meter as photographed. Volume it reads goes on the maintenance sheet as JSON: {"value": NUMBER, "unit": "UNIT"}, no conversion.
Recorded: {"value": 1.60, "unit": "ft³"}
